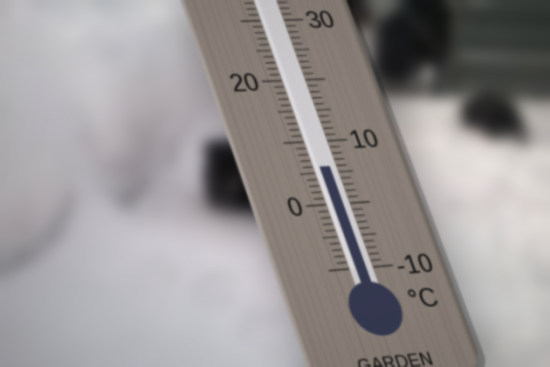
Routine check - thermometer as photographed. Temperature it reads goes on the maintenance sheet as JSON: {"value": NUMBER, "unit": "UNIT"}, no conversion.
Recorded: {"value": 6, "unit": "°C"}
